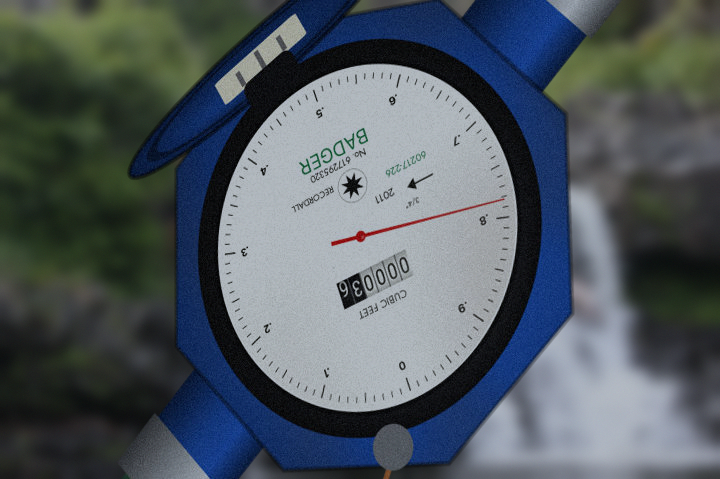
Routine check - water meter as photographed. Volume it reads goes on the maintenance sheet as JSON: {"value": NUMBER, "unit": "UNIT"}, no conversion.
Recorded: {"value": 35.78, "unit": "ft³"}
